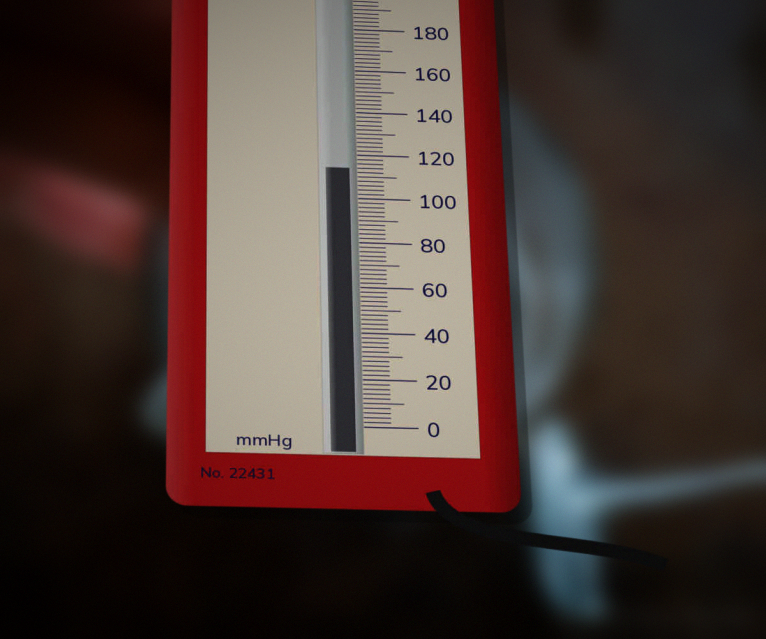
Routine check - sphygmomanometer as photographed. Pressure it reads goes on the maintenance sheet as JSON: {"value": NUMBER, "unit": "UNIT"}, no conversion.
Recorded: {"value": 114, "unit": "mmHg"}
